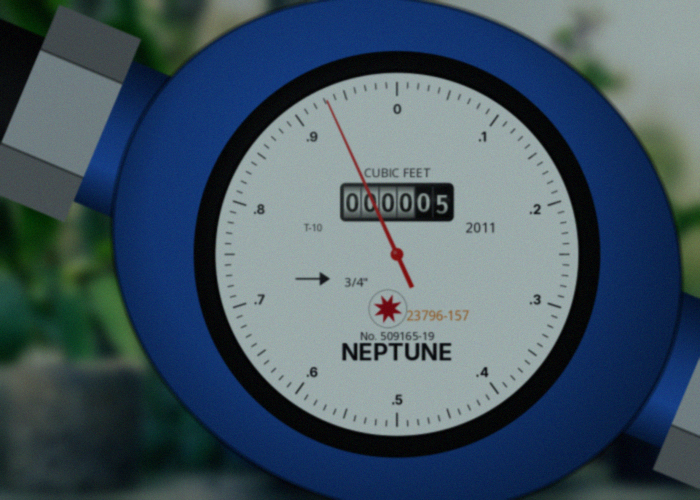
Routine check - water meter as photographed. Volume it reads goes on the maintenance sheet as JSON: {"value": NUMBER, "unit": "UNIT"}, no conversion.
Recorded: {"value": 4.93, "unit": "ft³"}
